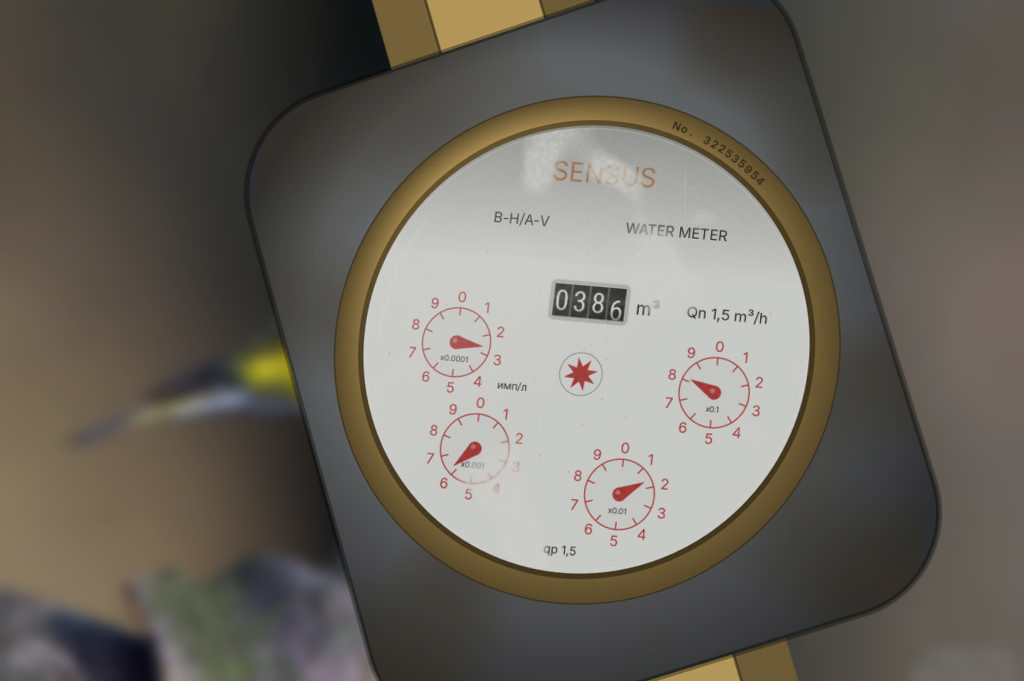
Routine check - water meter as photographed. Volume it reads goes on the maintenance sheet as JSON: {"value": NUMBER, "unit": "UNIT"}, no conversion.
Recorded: {"value": 385.8162, "unit": "m³"}
